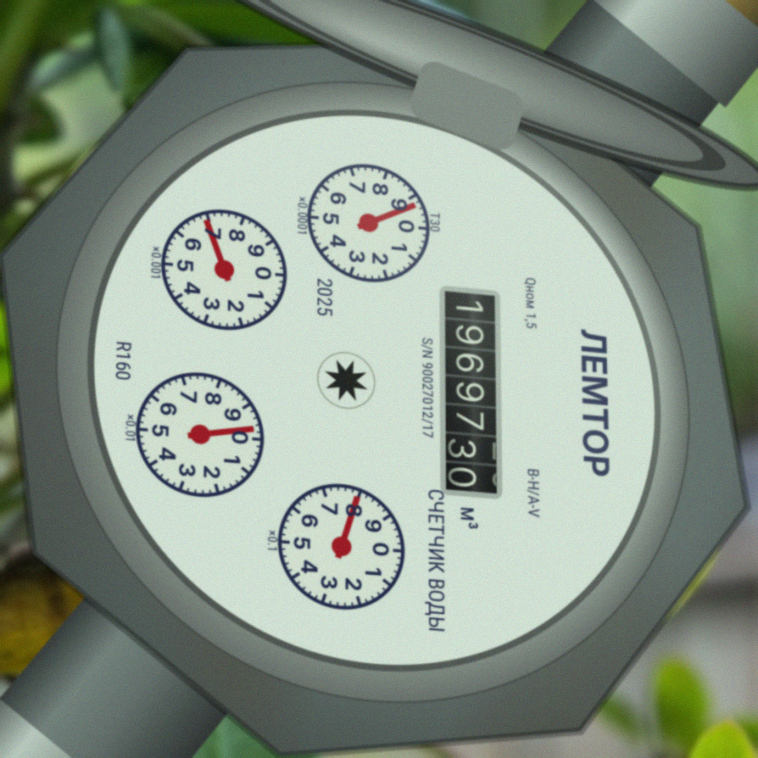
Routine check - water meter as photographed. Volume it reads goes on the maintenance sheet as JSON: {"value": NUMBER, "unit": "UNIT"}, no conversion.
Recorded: {"value": 1969729.7969, "unit": "m³"}
